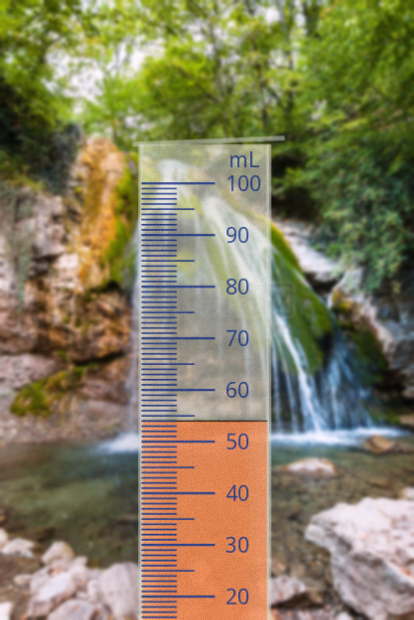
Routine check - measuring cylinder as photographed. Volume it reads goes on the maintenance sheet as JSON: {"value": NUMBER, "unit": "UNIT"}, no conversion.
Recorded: {"value": 54, "unit": "mL"}
